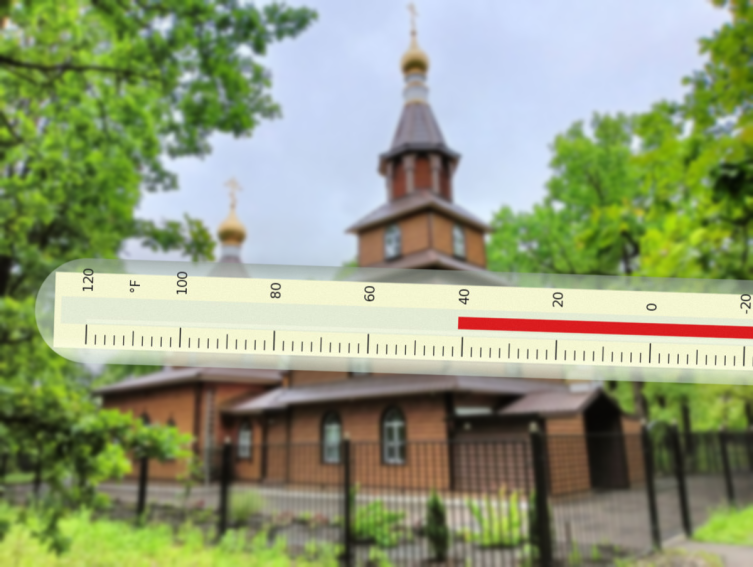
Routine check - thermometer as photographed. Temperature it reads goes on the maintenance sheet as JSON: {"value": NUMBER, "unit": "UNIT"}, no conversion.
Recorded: {"value": 41, "unit": "°F"}
